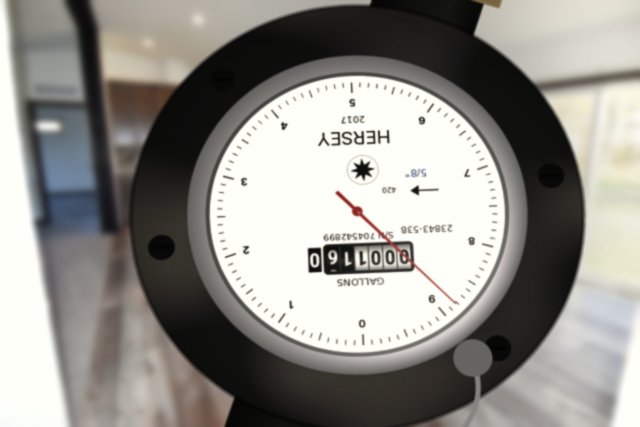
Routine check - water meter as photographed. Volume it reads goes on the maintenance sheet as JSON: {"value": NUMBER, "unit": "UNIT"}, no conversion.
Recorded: {"value": 1158.8, "unit": "gal"}
